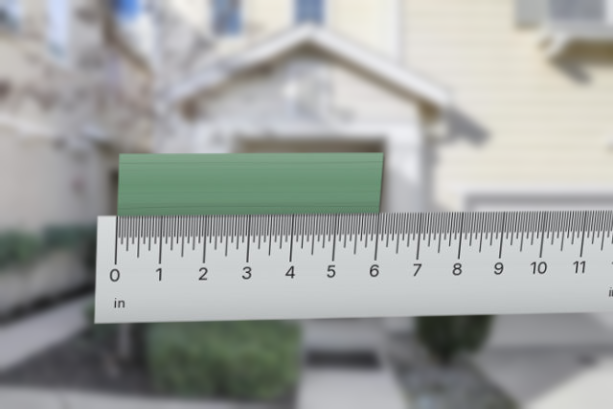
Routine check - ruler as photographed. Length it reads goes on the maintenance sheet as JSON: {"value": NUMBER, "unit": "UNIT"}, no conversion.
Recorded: {"value": 6, "unit": "in"}
